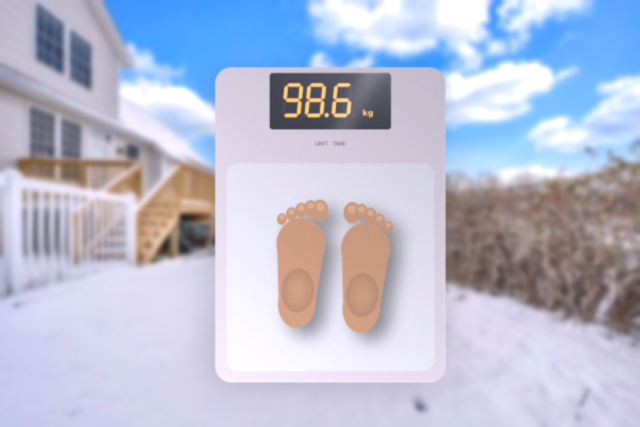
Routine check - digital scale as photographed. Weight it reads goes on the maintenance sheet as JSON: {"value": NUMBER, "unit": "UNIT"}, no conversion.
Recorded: {"value": 98.6, "unit": "kg"}
